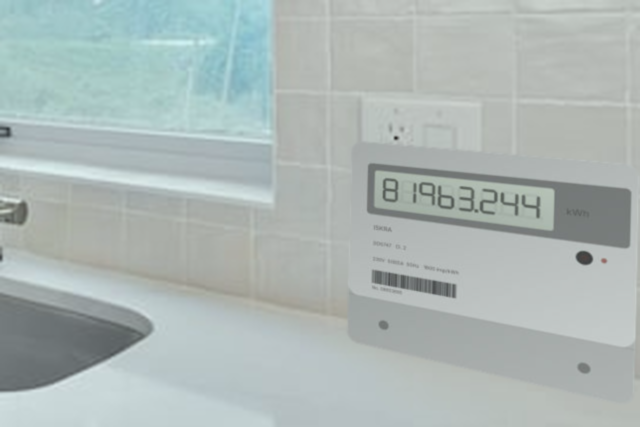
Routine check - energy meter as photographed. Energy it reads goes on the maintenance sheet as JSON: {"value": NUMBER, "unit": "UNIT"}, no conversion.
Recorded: {"value": 81963.244, "unit": "kWh"}
